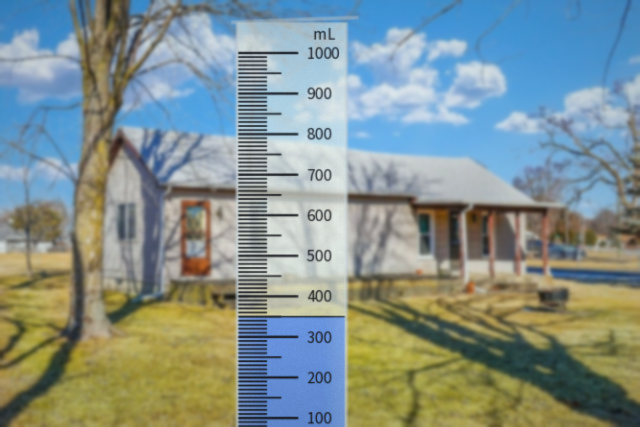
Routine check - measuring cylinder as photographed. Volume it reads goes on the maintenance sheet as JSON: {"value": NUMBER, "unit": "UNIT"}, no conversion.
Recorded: {"value": 350, "unit": "mL"}
